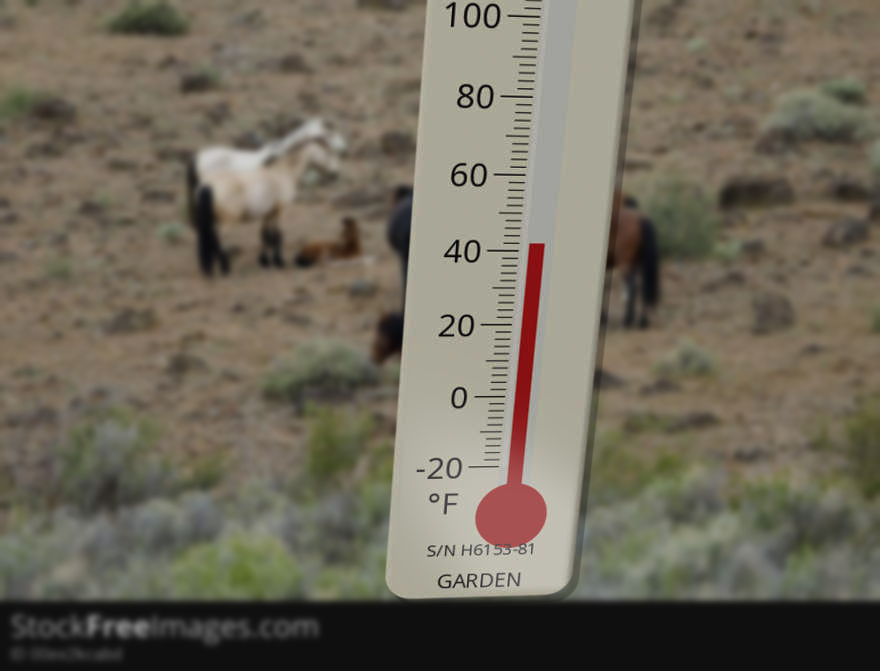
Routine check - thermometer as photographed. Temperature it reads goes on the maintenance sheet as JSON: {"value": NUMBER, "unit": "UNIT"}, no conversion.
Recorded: {"value": 42, "unit": "°F"}
